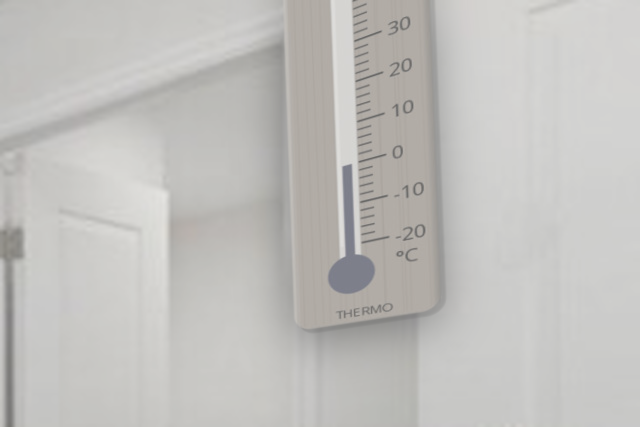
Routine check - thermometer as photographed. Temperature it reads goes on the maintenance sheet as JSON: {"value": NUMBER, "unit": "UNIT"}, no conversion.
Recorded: {"value": 0, "unit": "°C"}
